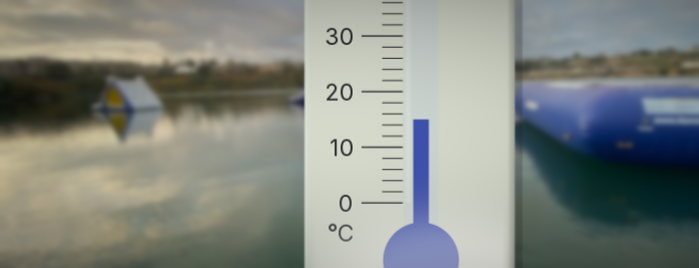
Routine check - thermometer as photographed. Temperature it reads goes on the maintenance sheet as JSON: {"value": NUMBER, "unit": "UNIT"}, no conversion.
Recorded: {"value": 15, "unit": "°C"}
